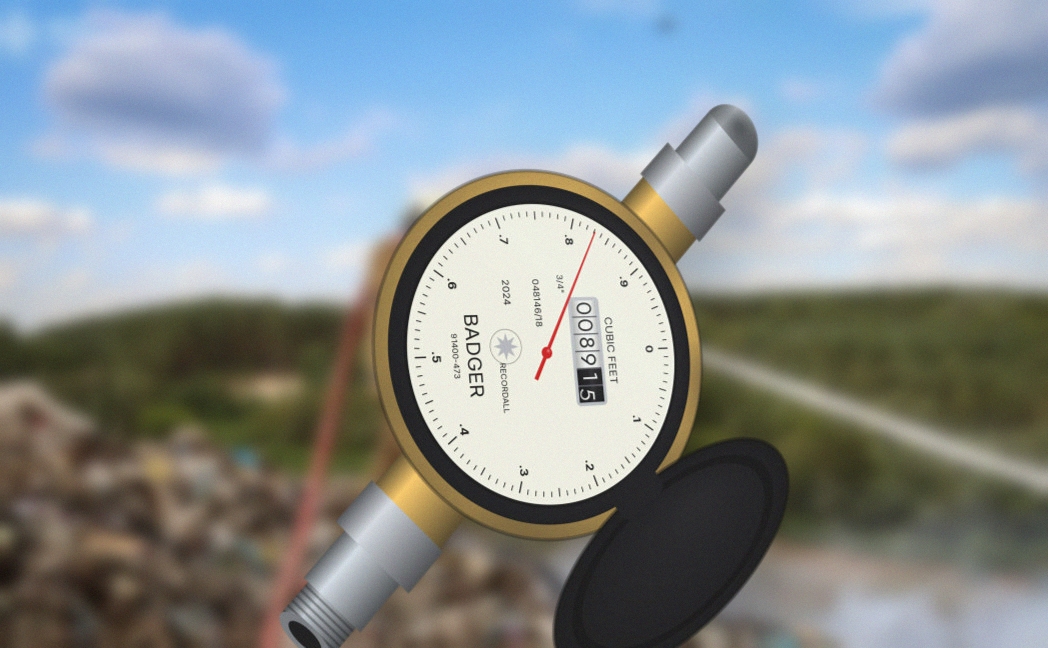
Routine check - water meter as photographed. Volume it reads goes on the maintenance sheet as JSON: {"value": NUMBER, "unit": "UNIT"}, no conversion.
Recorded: {"value": 8914.83, "unit": "ft³"}
